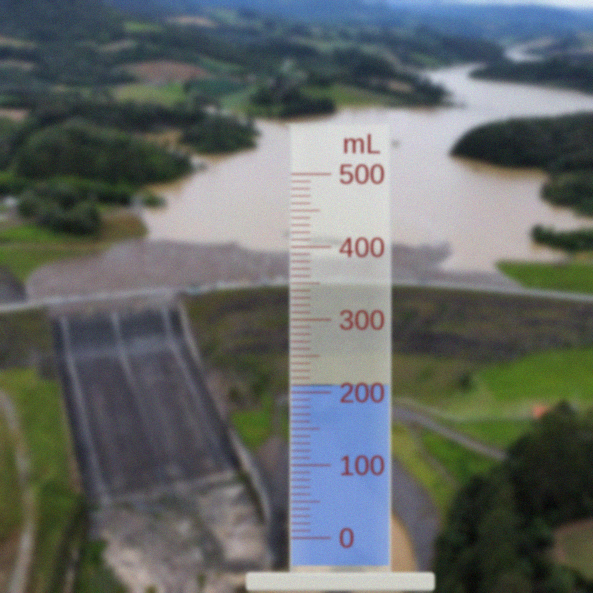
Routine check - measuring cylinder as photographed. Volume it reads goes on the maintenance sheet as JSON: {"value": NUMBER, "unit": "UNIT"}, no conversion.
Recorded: {"value": 210, "unit": "mL"}
